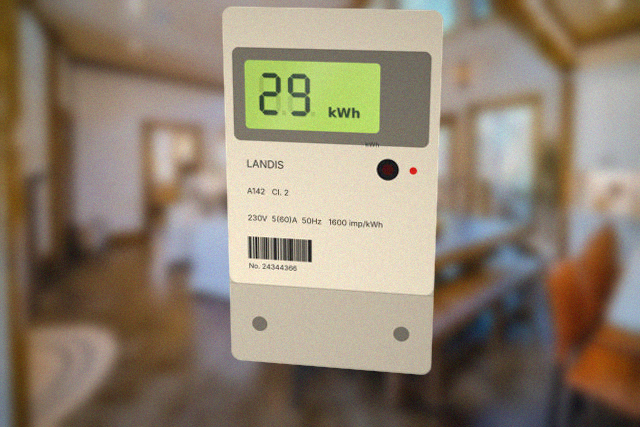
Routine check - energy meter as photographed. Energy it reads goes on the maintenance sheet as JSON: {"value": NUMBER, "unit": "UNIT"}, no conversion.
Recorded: {"value": 29, "unit": "kWh"}
